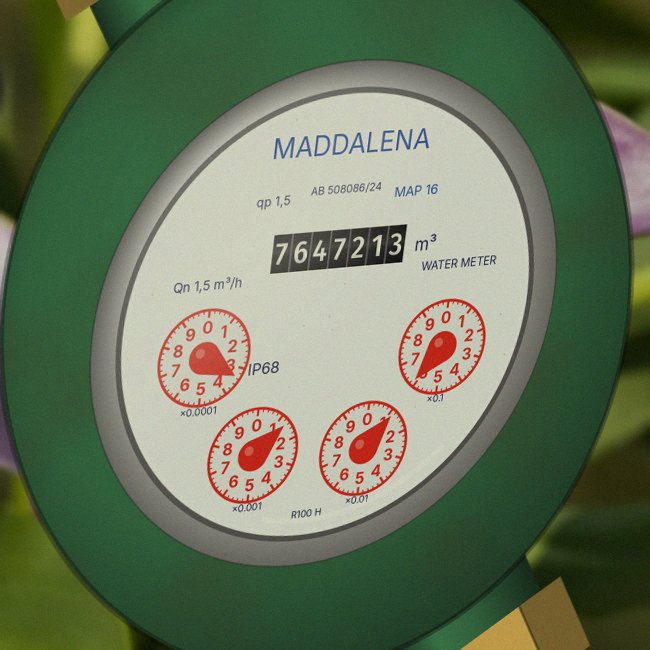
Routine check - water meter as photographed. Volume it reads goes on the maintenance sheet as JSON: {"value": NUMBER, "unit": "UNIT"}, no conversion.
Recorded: {"value": 7647213.6113, "unit": "m³"}
